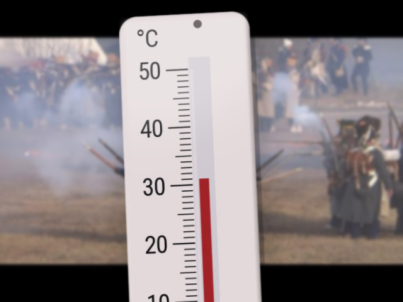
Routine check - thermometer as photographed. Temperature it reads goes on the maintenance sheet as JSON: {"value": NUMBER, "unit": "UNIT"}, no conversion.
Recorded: {"value": 31, "unit": "°C"}
